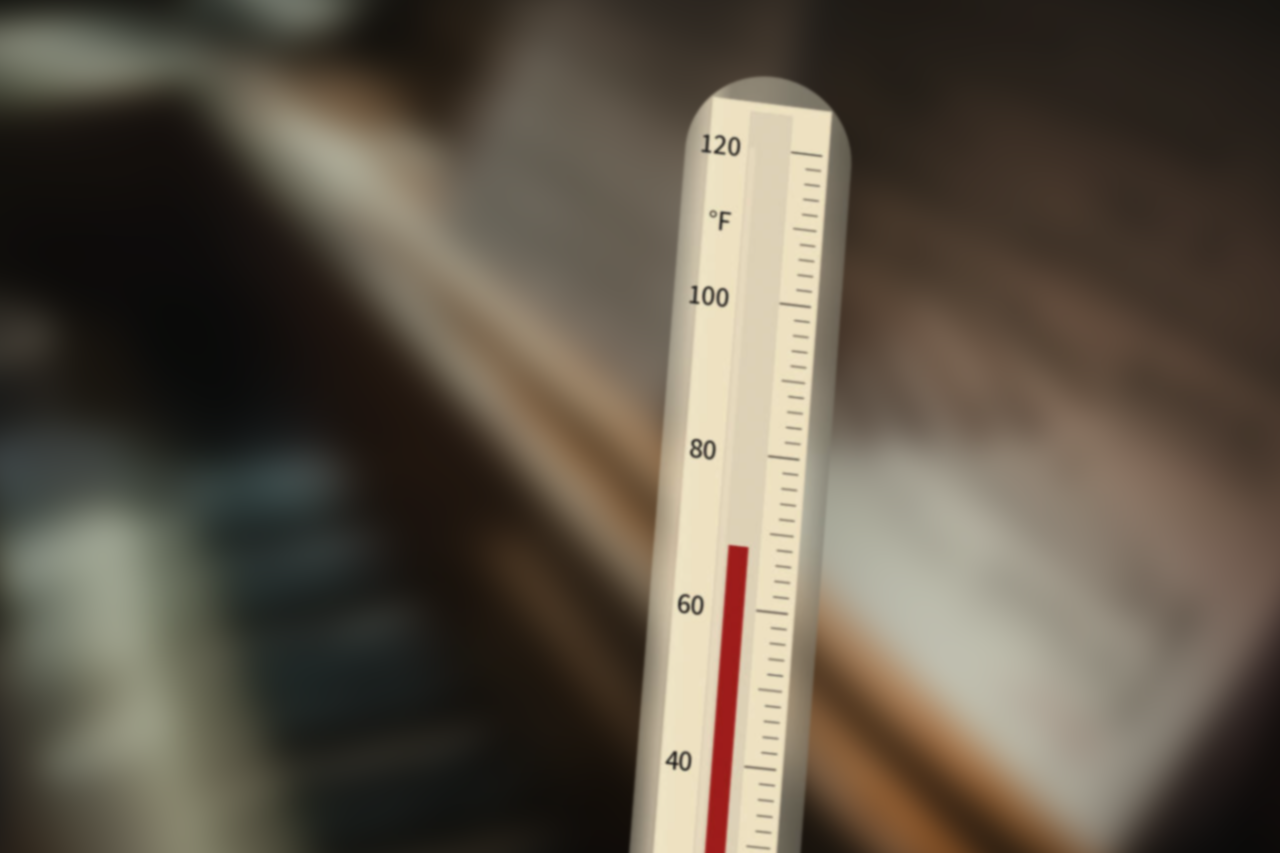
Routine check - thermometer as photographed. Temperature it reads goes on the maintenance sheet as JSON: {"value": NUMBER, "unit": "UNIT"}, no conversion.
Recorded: {"value": 68, "unit": "°F"}
